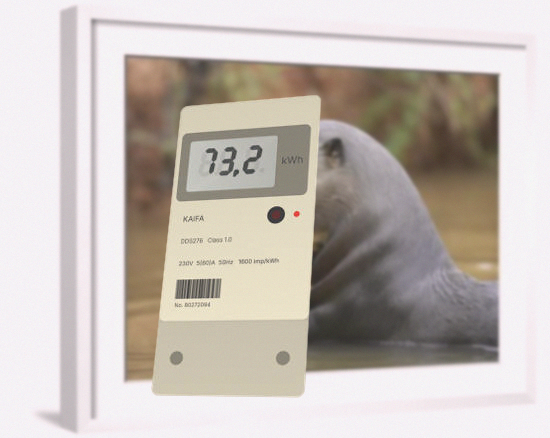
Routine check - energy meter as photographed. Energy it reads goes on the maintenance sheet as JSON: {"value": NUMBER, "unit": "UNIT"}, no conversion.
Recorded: {"value": 73.2, "unit": "kWh"}
